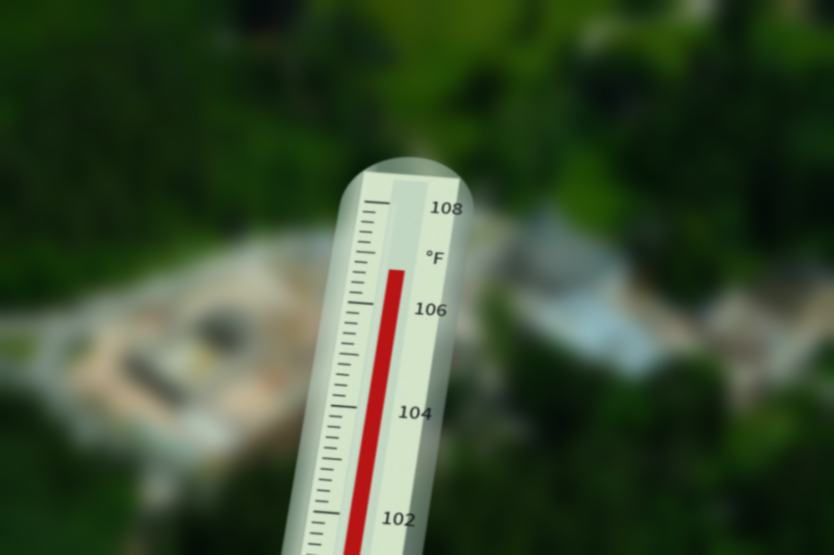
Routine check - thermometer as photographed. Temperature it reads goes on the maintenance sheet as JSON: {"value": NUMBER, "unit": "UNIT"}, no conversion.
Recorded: {"value": 106.7, "unit": "°F"}
